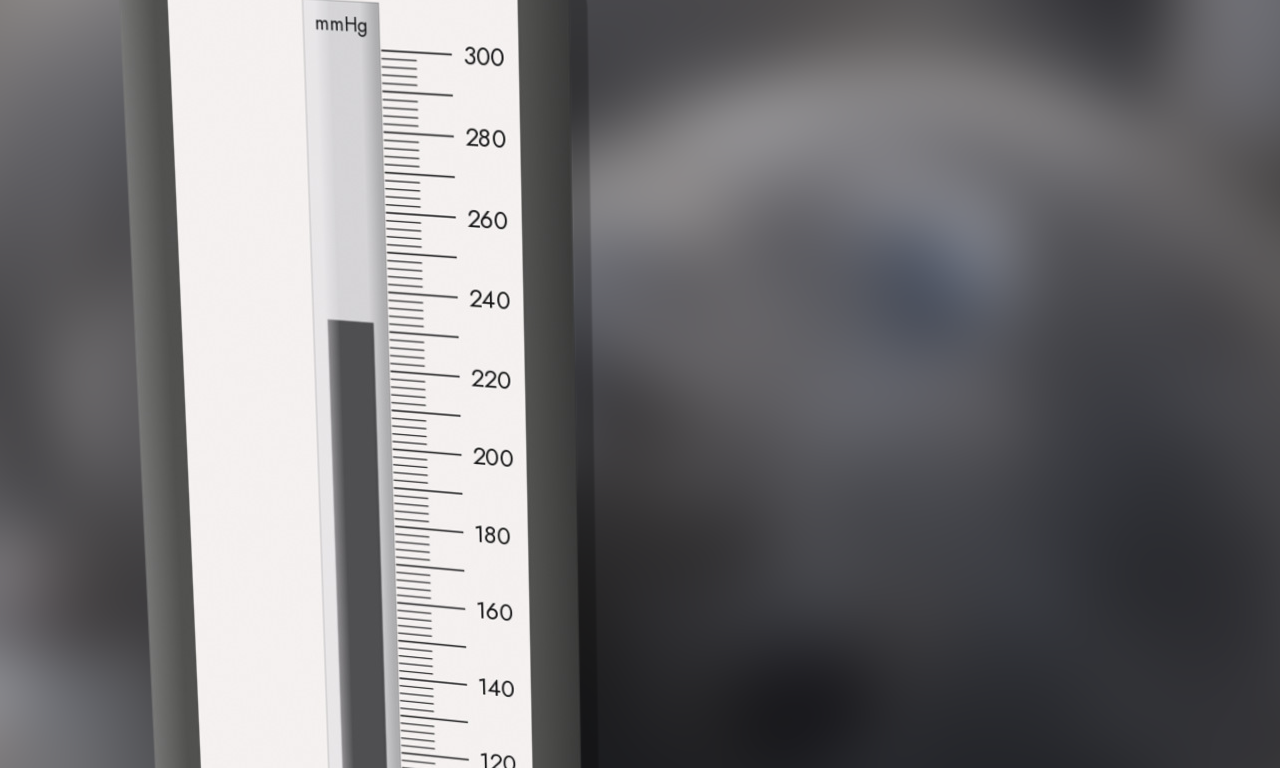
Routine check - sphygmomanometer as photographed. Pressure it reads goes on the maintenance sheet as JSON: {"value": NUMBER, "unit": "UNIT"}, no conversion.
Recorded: {"value": 232, "unit": "mmHg"}
